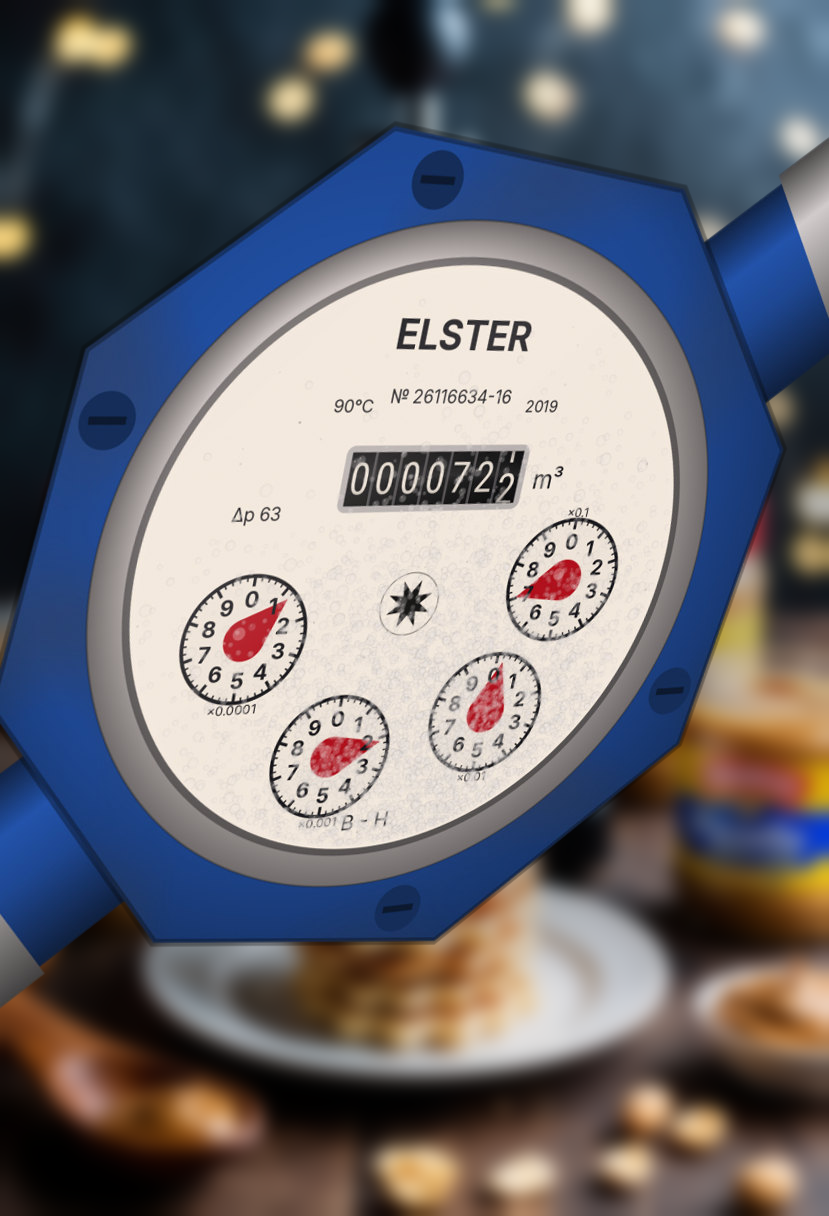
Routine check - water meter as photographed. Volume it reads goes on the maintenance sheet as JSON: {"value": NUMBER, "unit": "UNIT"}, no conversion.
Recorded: {"value": 721.7021, "unit": "m³"}
